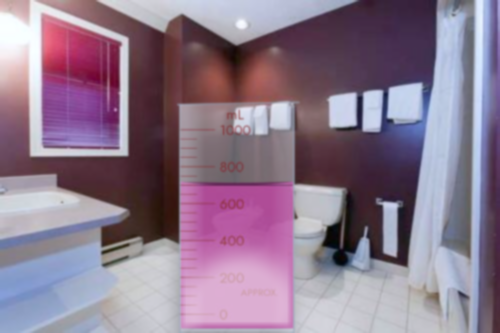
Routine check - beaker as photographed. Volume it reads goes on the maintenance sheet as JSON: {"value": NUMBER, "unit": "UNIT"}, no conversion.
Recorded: {"value": 700, "unit": "mL"}
